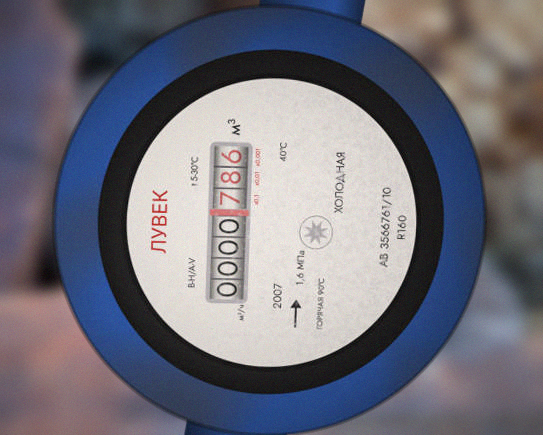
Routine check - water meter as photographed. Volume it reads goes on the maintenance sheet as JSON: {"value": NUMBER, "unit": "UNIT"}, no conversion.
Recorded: {"value": 0.786, "unit": "m³"}
